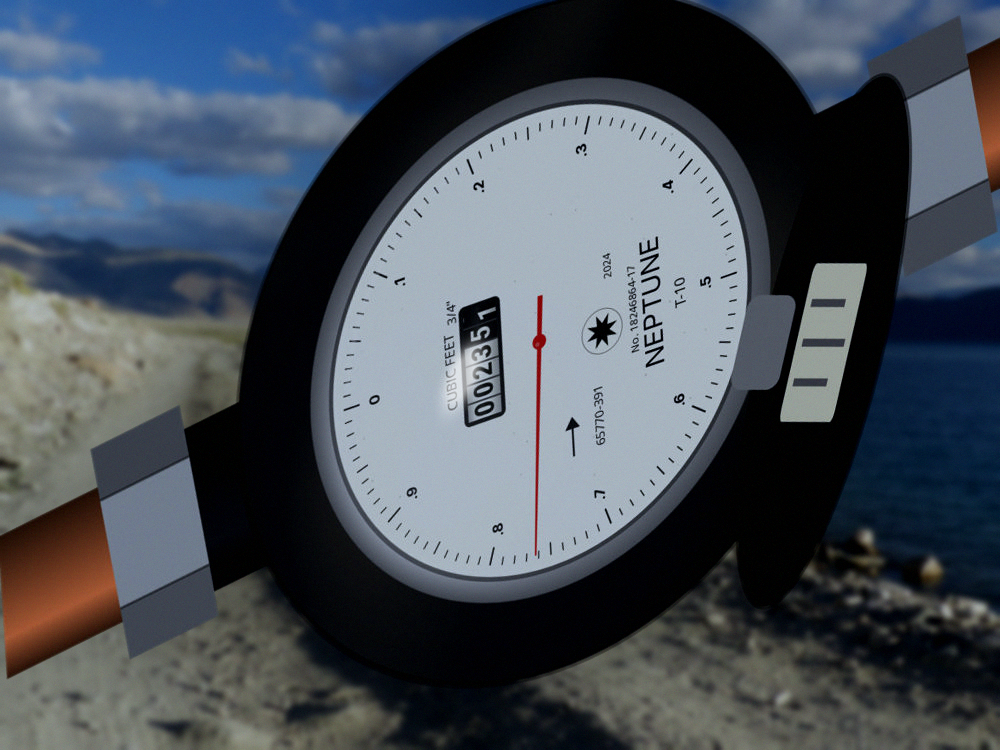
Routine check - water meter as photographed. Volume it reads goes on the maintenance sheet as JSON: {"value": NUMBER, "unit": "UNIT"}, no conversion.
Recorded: {"value": 2350.76, "unit": "ft³"}
